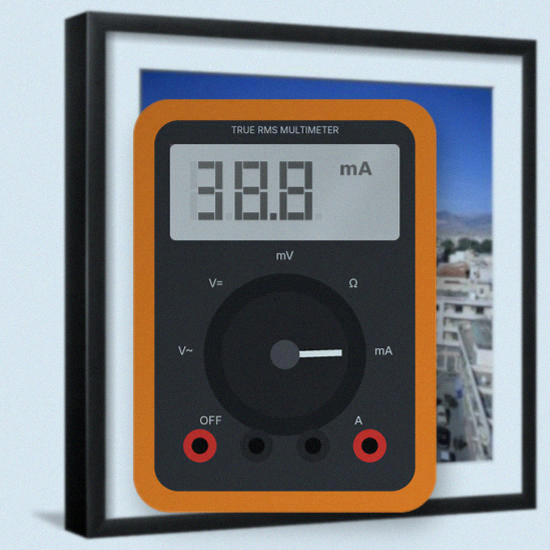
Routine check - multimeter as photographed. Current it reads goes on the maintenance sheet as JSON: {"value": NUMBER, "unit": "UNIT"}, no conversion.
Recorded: {"value": 38.8, "unit": "mA"}
